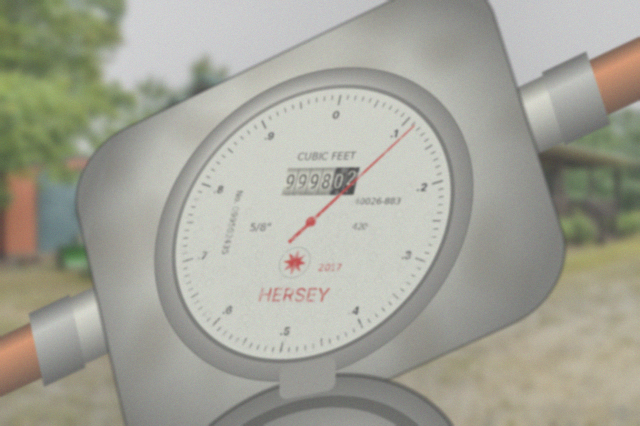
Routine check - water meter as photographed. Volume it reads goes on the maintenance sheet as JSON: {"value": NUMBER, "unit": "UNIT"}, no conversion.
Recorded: {"value": 999802.11, "unit": "ft³"}
